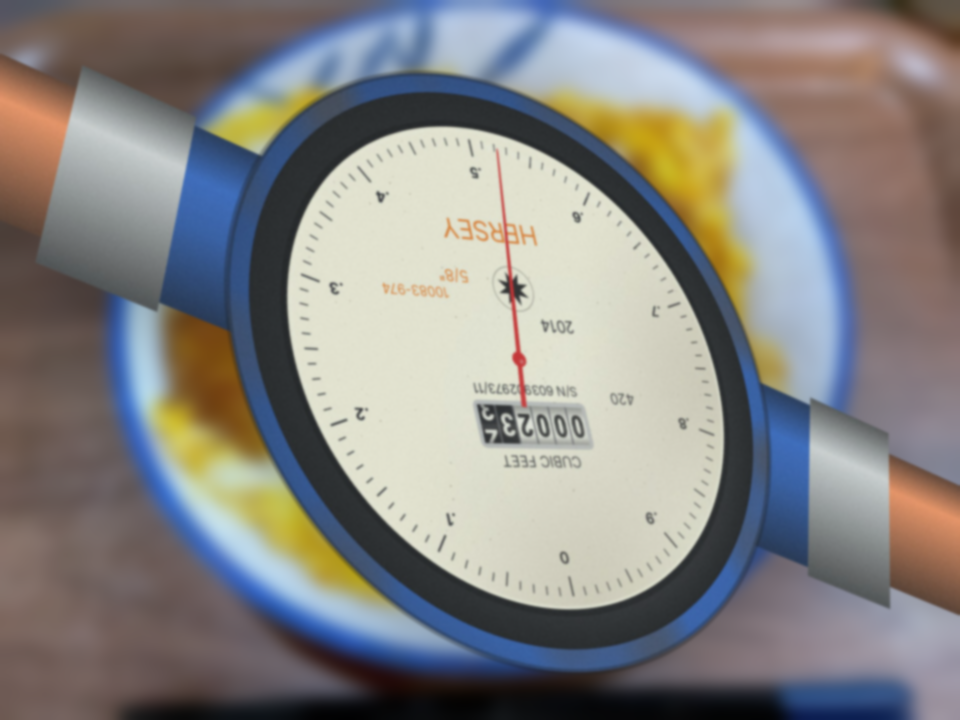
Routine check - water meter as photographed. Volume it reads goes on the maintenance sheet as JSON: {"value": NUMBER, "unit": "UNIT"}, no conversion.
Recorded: {"value": 232.52, "unit": "ft³"}
